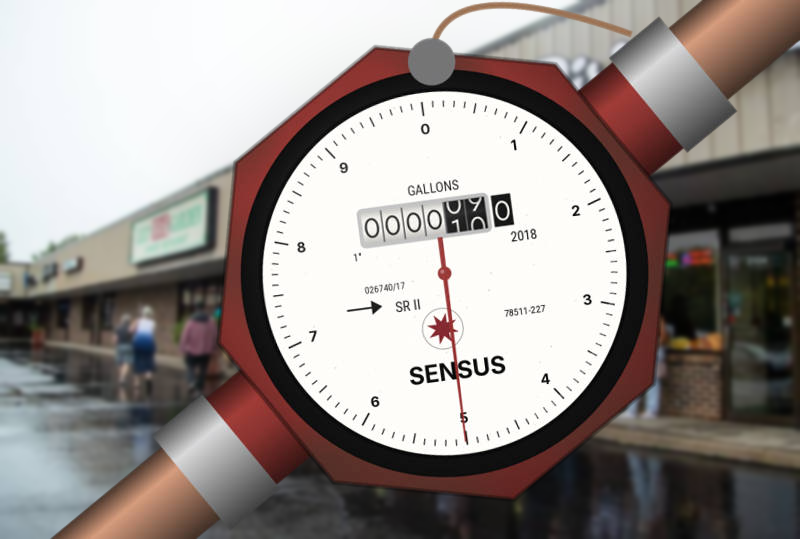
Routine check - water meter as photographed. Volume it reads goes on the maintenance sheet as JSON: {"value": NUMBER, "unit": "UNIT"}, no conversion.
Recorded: {"value": 95.0, "unit": "gal"}
